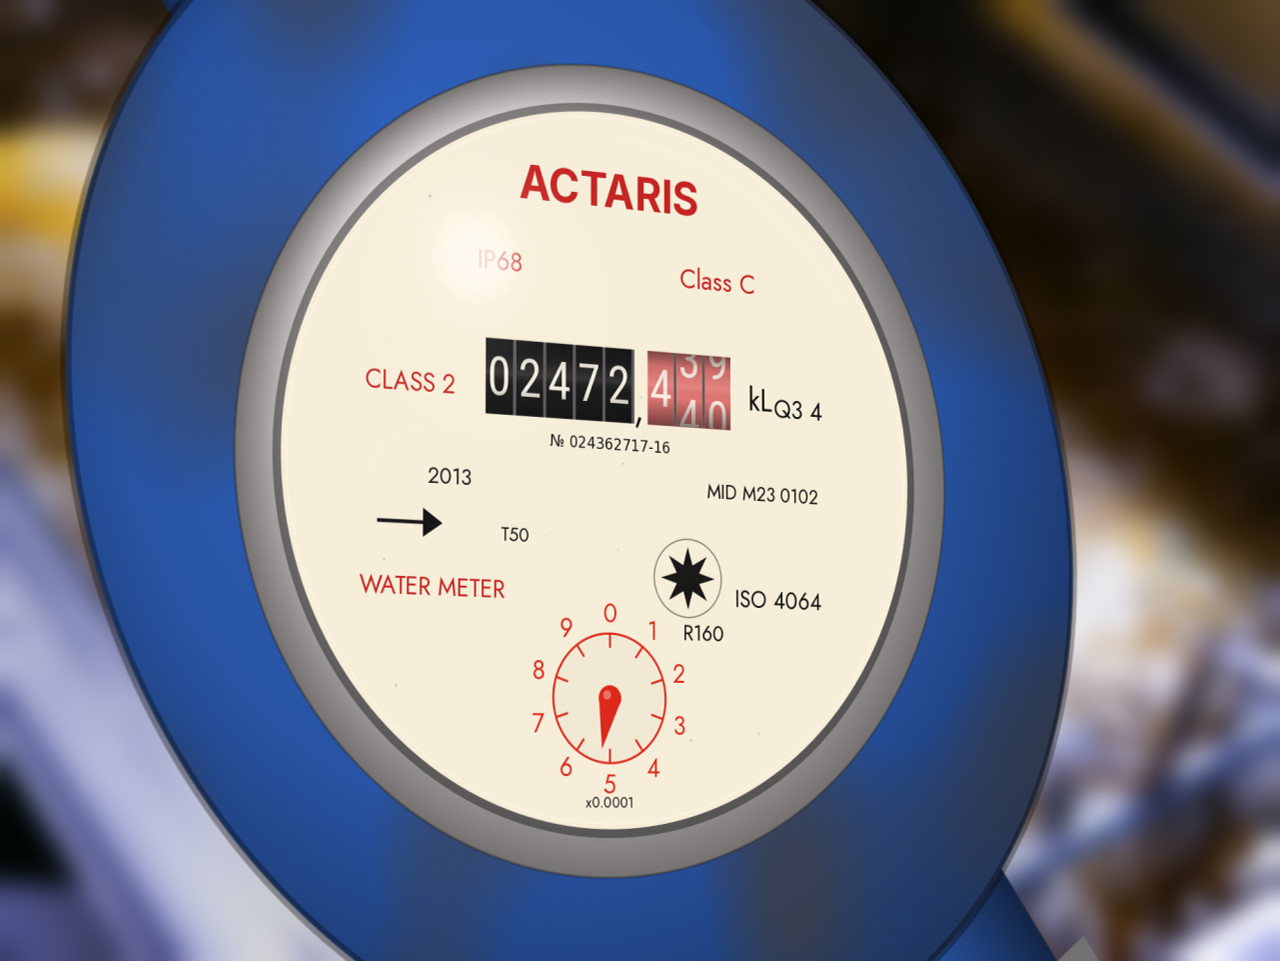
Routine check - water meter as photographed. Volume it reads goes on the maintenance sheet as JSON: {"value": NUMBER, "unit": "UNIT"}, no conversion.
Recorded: {"value": 2472.4395, "unit": "kL"}
